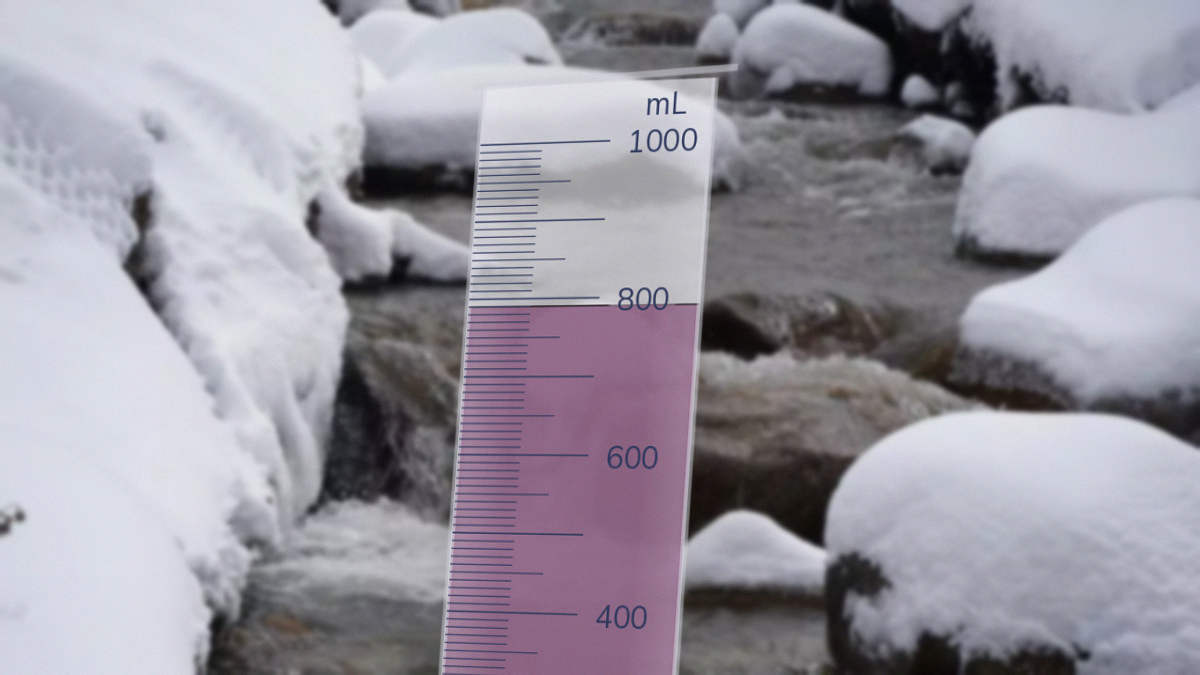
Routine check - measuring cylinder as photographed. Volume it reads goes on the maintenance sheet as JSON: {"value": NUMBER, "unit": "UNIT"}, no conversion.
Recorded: {"value": 790, "unit": "mL"}
